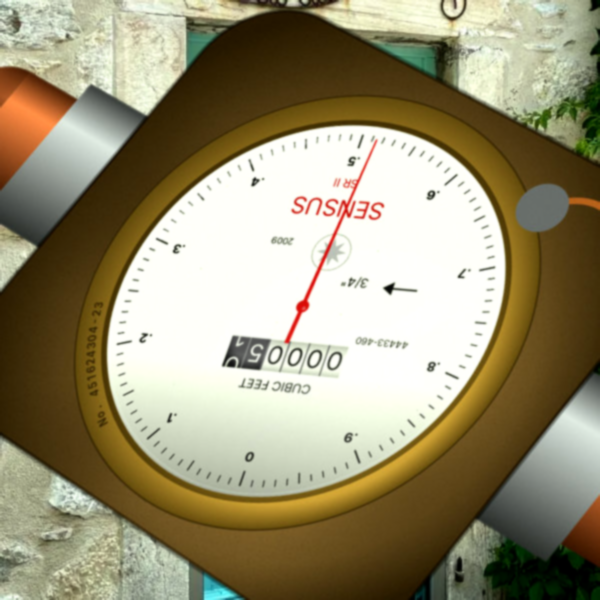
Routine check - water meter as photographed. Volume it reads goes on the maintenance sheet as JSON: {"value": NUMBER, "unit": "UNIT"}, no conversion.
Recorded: {"value": 50.51, "unit": "ft³"}
